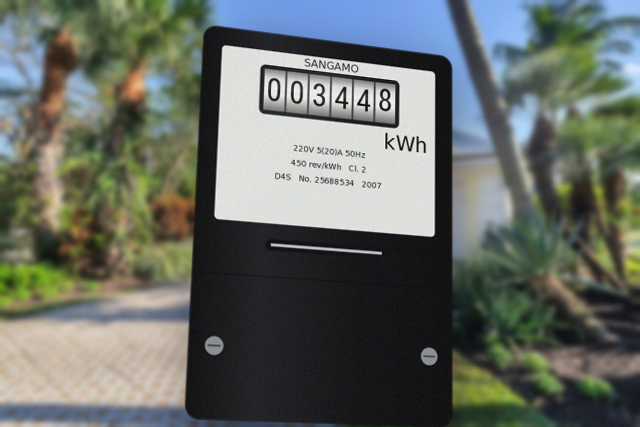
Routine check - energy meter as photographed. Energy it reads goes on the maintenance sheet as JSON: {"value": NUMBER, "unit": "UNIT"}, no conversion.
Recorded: {"value": 3448, "unit": "kWh"}
